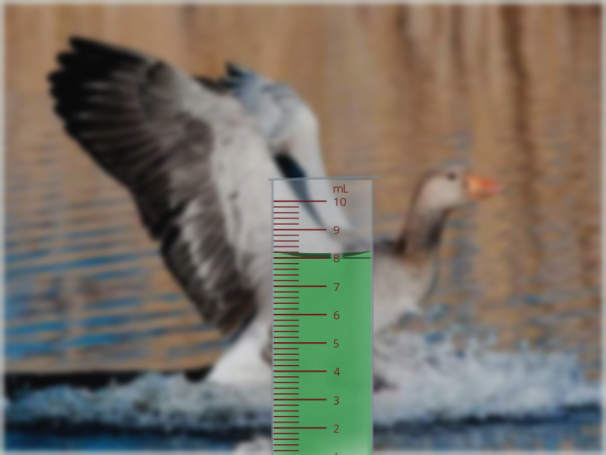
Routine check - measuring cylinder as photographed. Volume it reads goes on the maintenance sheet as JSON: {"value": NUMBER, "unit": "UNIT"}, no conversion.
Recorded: {"value": 8, "unit": "mL"}
